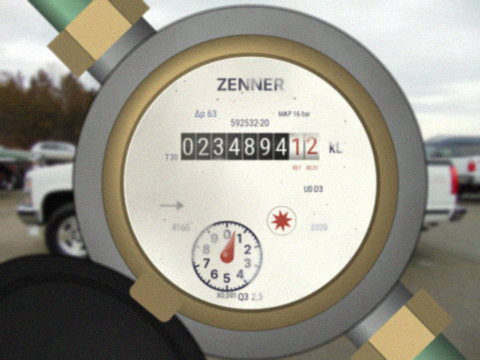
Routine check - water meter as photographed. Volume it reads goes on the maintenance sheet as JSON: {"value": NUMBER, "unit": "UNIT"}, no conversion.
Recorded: {"value": 234894.120, "unit": "kL"}
